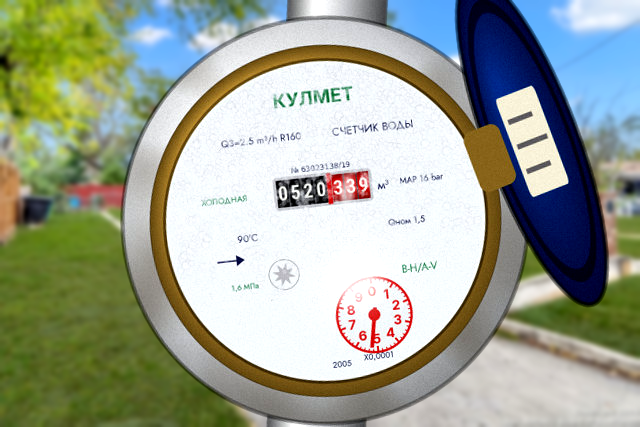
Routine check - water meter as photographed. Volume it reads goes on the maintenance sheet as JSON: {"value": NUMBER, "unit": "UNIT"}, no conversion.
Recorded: {"value": 520.3395, "unit": "m³"}
